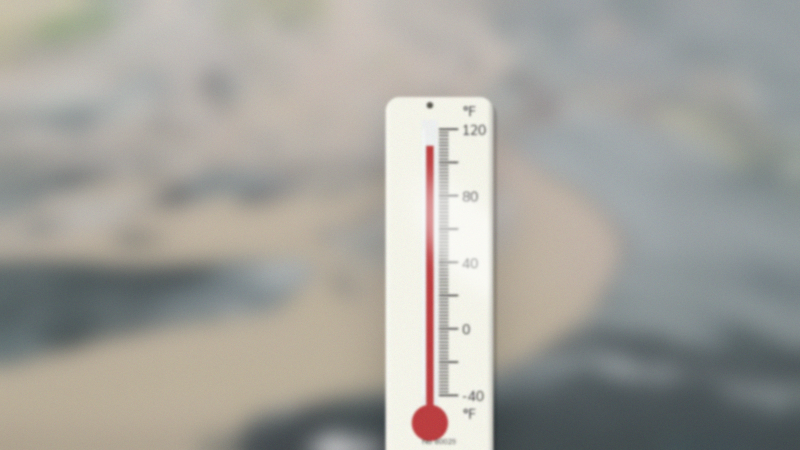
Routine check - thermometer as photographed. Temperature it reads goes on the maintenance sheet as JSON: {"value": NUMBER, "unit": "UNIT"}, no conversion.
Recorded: {"value": 110, "unit": "°F"}
